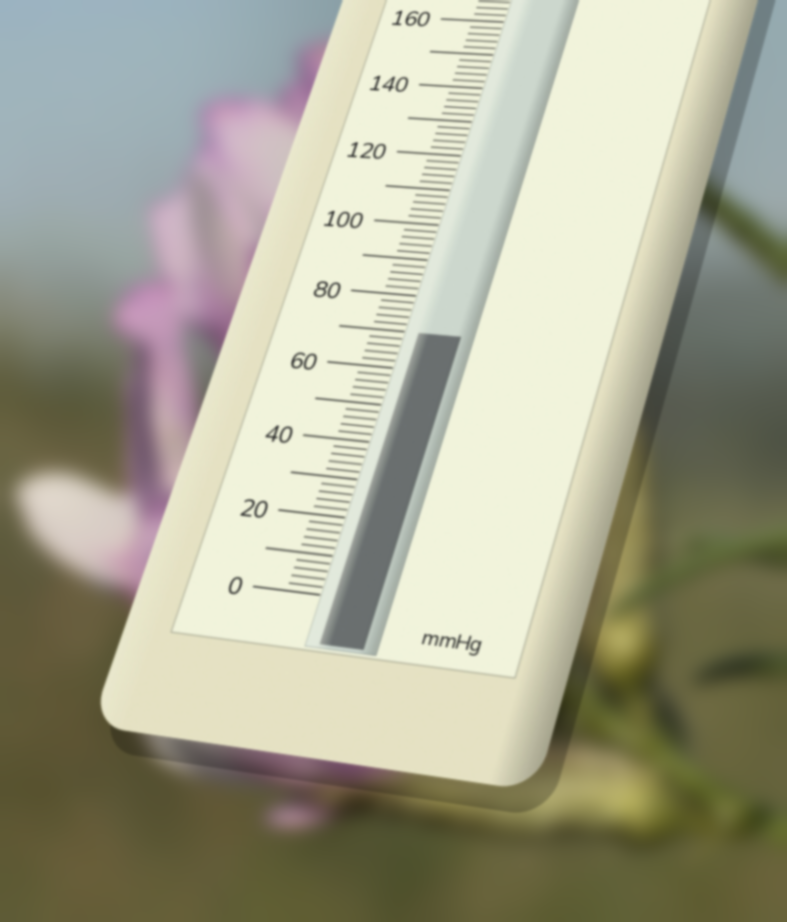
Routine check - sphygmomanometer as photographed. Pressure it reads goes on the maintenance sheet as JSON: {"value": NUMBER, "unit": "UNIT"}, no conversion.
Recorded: {"value": 70, "unit": "mmHg"}
